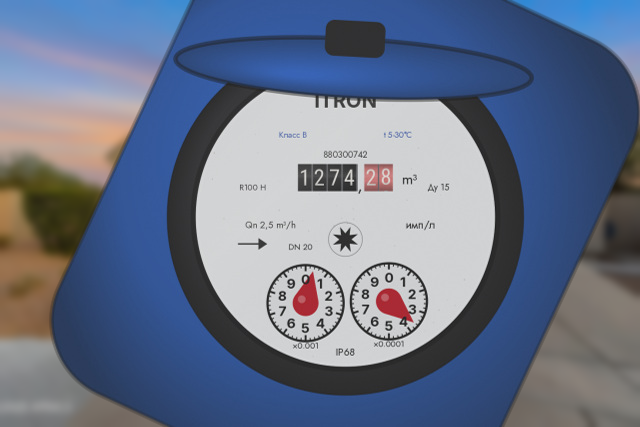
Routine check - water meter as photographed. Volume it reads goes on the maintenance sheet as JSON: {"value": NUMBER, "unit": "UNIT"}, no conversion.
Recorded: {"value": 1274.2803, "unit": "m³"}
